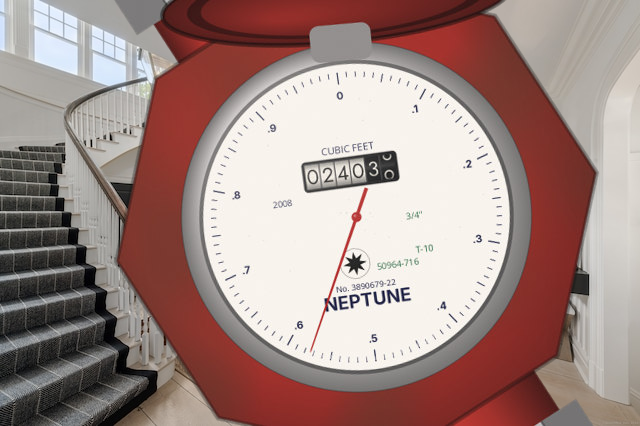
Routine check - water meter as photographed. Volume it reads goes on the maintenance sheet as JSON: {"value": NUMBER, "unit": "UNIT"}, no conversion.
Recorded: {"value": 24038.57, "unit": "ft³"}
